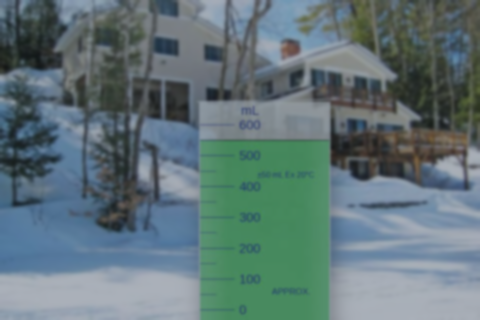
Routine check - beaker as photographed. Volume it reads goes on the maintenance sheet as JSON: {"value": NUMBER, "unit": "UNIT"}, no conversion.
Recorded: {"value": 550, "unit": "mL"}
